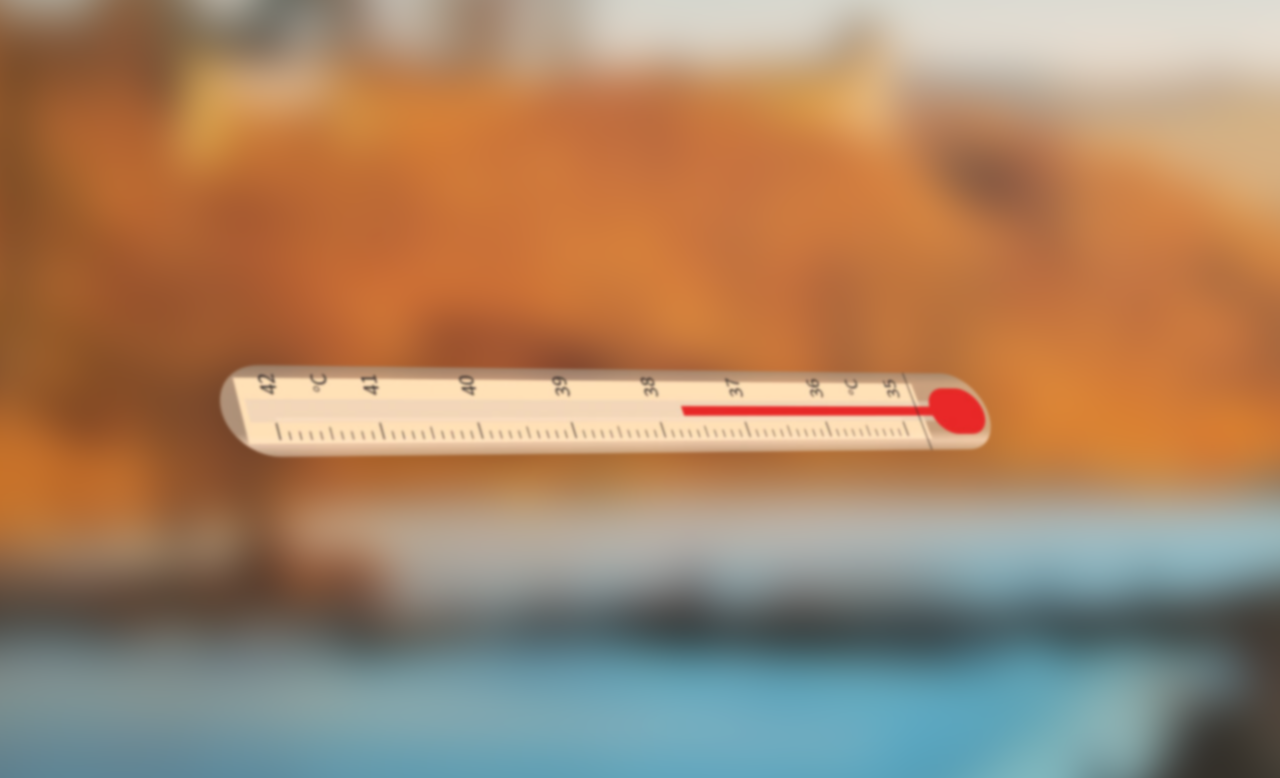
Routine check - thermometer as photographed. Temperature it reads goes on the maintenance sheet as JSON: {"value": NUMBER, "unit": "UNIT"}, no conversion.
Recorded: {"value": 37.7, "unit": "°C"}
